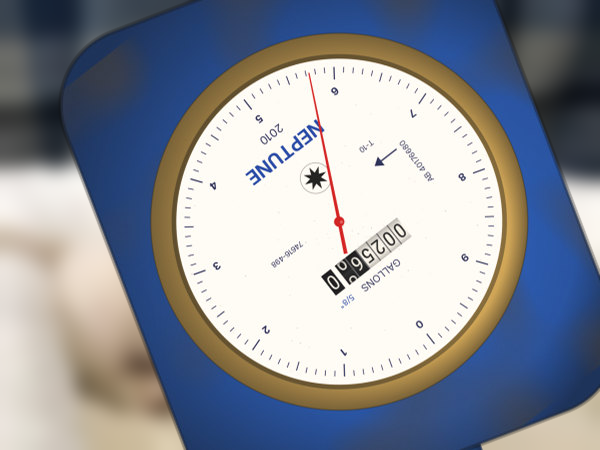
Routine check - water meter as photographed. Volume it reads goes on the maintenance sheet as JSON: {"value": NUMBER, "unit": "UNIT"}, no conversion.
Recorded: {"value": 25685.7, "unit": "gal"}
